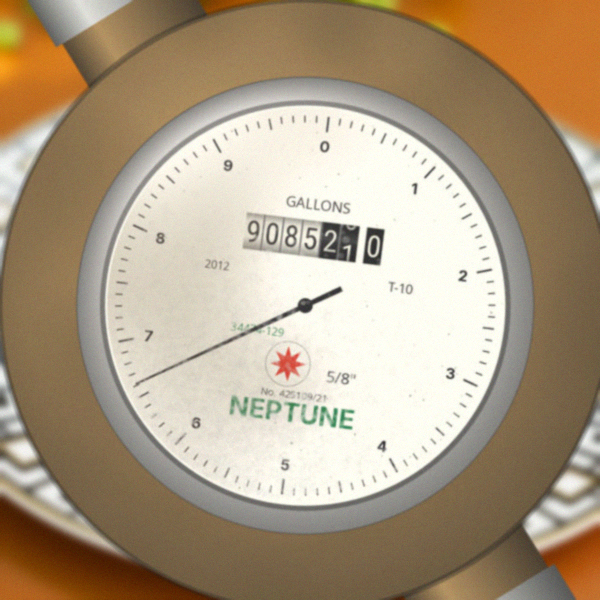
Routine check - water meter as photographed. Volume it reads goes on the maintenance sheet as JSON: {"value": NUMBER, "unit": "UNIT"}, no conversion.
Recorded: {"value": 9085206.6, "unit": "gal"}
